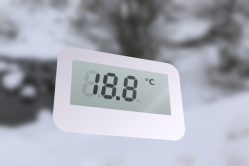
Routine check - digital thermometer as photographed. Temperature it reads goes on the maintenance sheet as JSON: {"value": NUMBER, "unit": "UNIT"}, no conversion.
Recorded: {"value": 18.8, "unit": "°C"}
